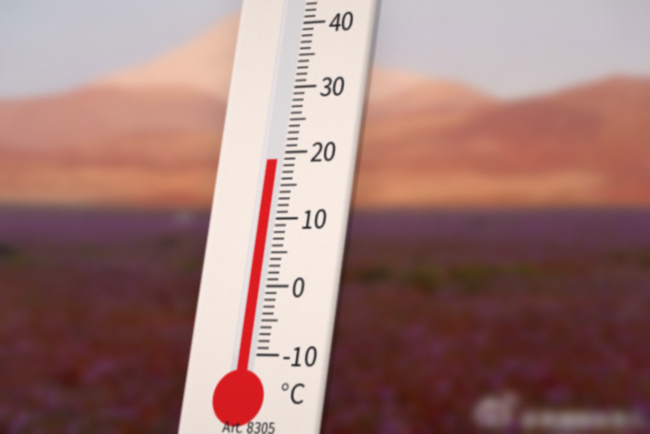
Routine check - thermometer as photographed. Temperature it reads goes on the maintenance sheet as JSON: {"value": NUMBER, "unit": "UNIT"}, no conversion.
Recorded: {"value": 19, "unit": "°C"}
